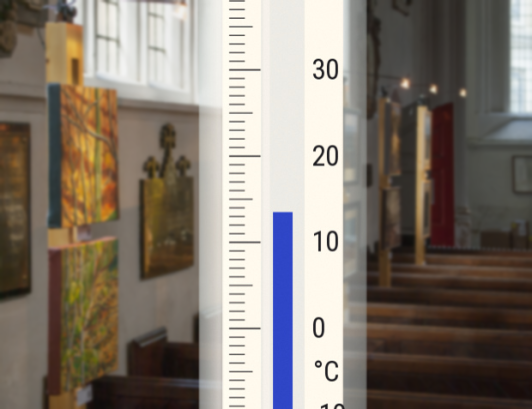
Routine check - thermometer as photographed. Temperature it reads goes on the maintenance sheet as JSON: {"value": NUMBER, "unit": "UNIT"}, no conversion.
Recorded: {"value": 13.5, "unit": "°C"}
